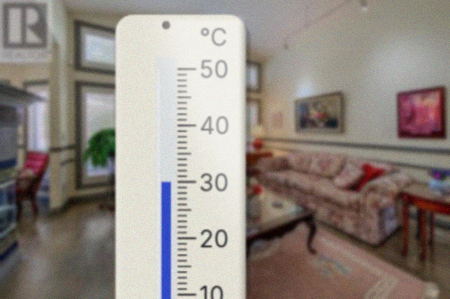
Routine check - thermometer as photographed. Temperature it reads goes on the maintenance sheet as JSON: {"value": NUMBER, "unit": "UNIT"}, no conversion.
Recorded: {"value": 30, "unit": "°C"}
